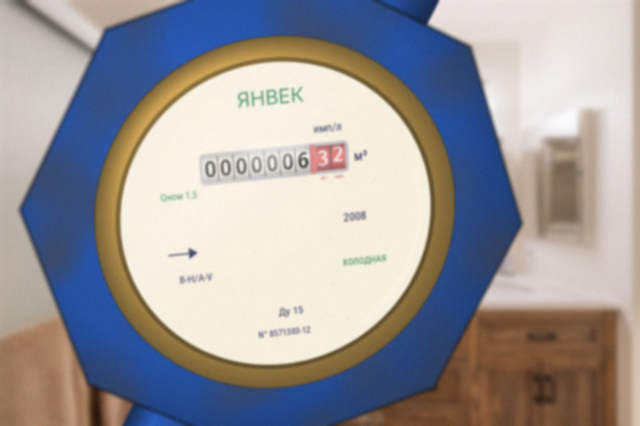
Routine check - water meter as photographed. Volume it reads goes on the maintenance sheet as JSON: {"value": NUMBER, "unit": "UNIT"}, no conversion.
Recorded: {"value": 6.32, "unit": "m³"}
